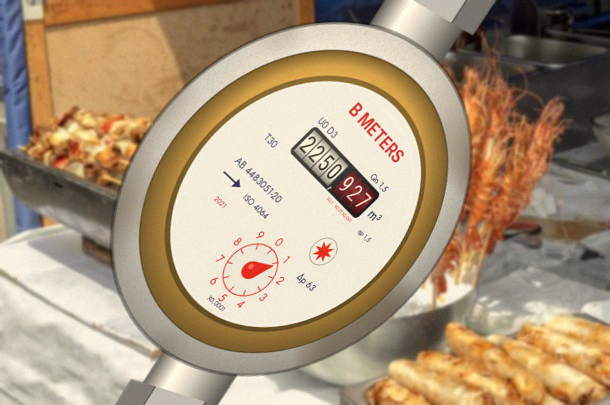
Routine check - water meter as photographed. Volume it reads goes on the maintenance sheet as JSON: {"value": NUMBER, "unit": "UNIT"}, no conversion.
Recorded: {"value": 2250.9271, "unit": "m³"}
